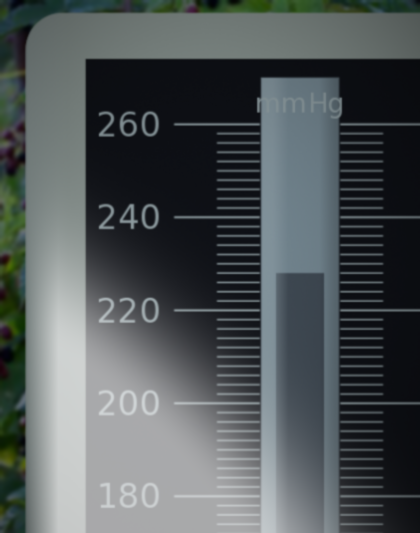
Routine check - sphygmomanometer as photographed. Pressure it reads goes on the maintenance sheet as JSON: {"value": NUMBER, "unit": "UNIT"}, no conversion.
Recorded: {"value": 228, "unit": "mmHg"}
